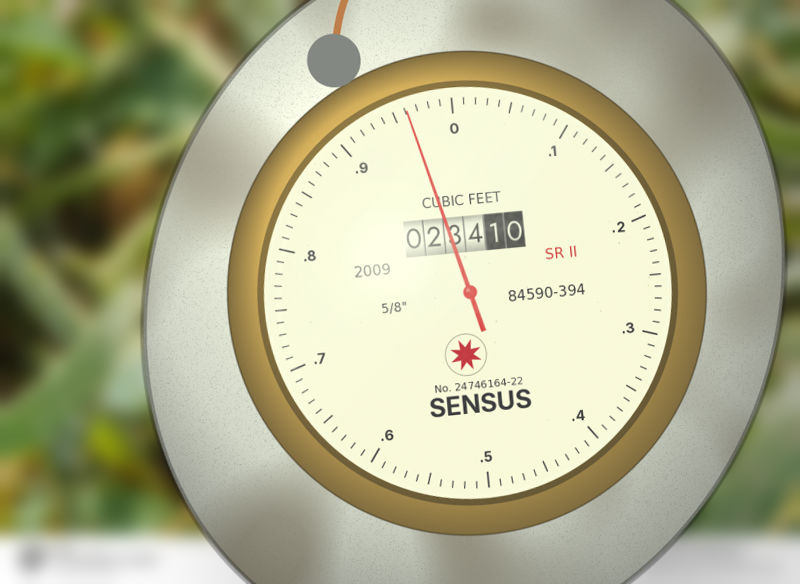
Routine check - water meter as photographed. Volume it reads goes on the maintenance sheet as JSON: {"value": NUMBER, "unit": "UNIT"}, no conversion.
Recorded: {"value": 23409.96, "unit": "ft³"}
